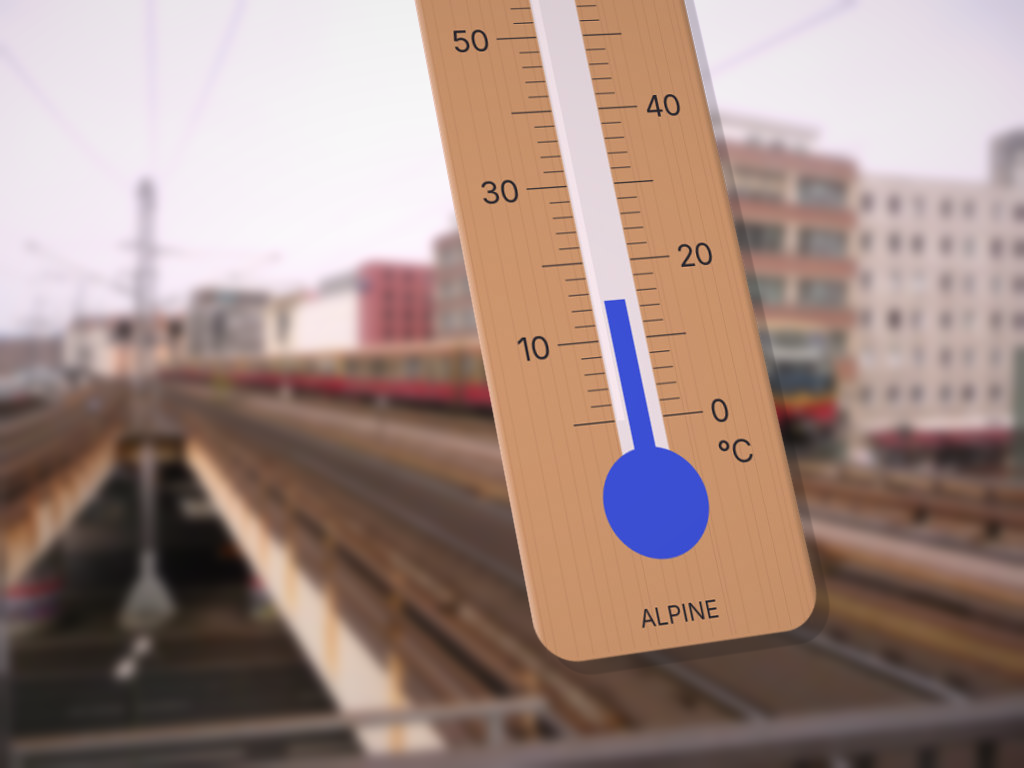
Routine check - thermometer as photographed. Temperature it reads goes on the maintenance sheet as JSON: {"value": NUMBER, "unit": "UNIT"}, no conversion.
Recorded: {"value": 15, "unit": "°C"}
